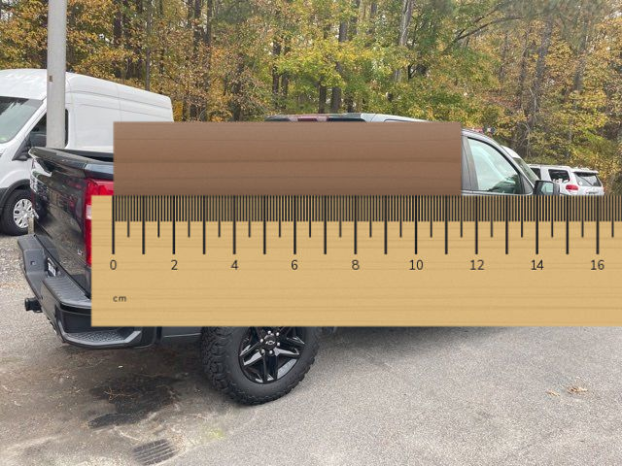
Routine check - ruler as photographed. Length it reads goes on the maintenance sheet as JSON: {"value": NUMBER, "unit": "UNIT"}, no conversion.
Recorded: {"value": 11.5, "unit": "cm"}
